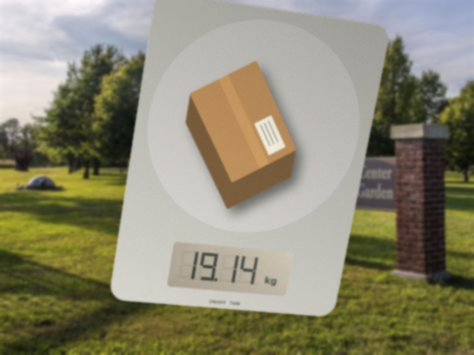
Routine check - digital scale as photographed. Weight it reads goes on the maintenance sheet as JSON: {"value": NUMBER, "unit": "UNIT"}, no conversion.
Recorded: {"value": 19.14, "unit": "kg"}
